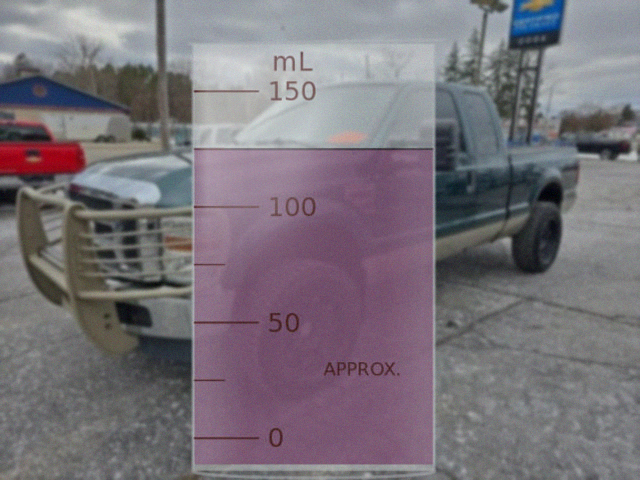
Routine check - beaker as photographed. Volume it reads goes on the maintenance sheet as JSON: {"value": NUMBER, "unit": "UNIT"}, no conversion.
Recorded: {"value": 125, "unit": "mL"}
